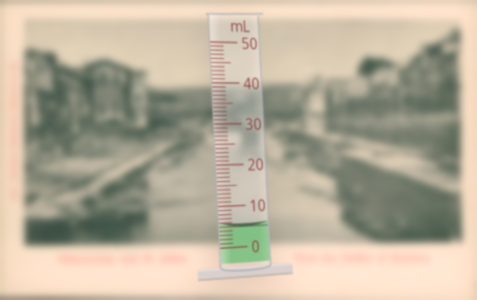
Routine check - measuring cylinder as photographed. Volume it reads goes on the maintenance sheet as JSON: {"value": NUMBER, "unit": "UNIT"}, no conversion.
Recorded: {"value": 5, "unit": "mL"}
